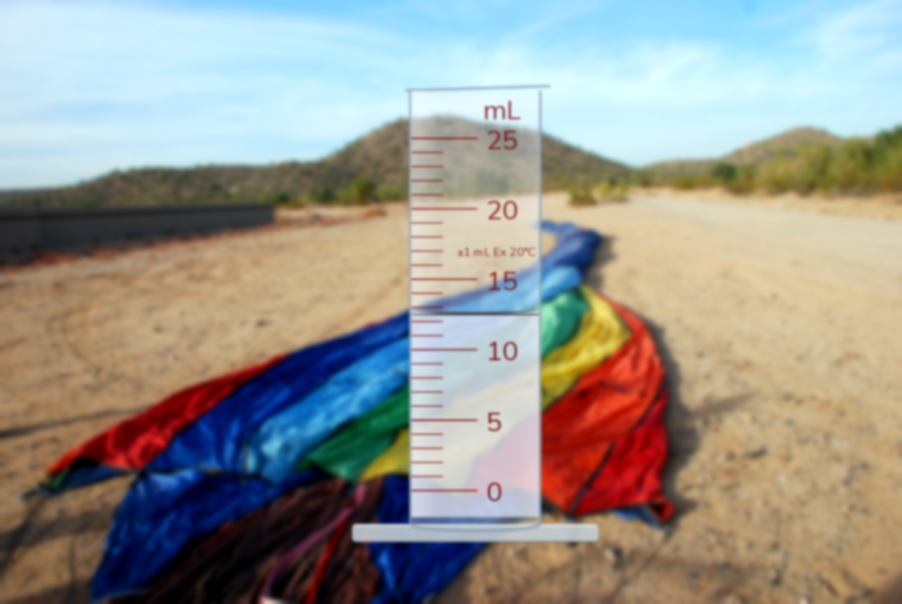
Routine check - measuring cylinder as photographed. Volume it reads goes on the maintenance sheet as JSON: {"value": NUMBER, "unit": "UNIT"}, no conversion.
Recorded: {"value": 12.5, "unit": "mL"}
